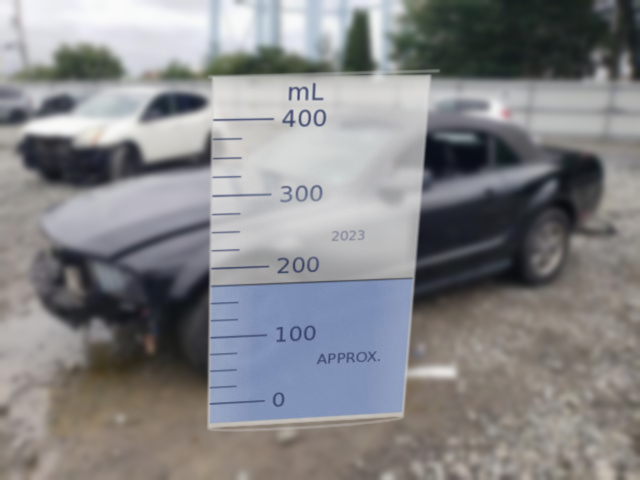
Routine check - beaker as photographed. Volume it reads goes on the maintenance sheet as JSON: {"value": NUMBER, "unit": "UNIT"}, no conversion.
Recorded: {"value": 175, "unit": "mL"}
